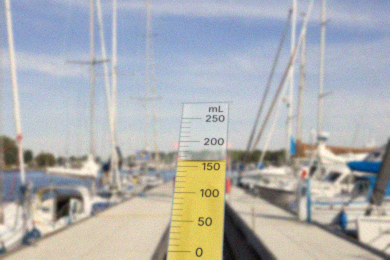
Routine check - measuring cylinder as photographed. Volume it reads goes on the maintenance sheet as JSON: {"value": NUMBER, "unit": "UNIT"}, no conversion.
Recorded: {"value": 160, "unit": "mL"}
